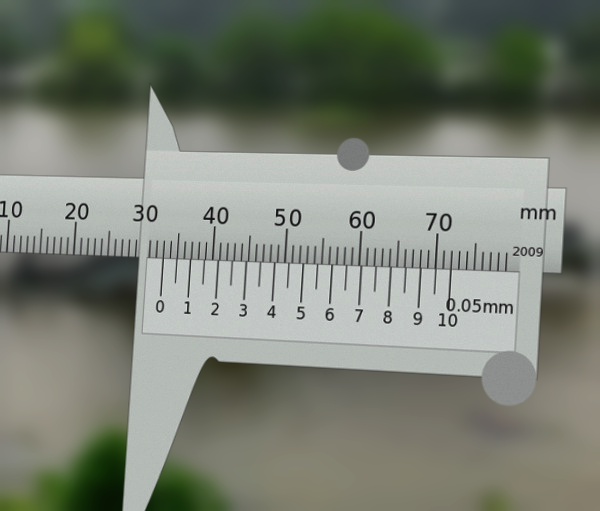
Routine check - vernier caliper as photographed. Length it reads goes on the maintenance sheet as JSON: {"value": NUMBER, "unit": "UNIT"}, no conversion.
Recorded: {"value": 33.0, "unit": "mm"}
